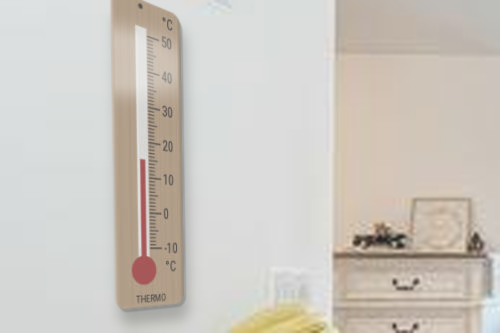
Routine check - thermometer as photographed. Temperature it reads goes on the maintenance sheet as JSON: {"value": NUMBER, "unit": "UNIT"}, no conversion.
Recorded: {"value": 15, "unit": "°C"}
